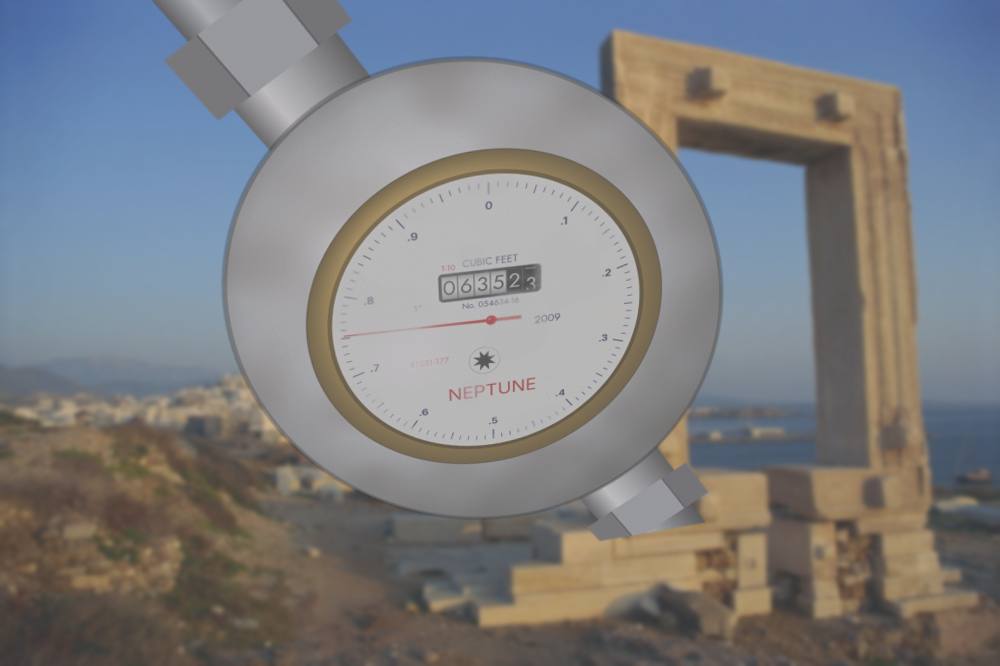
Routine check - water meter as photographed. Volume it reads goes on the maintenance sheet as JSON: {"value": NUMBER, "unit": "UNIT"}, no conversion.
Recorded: {"value": 63522.75, "unit": "ft³"}
